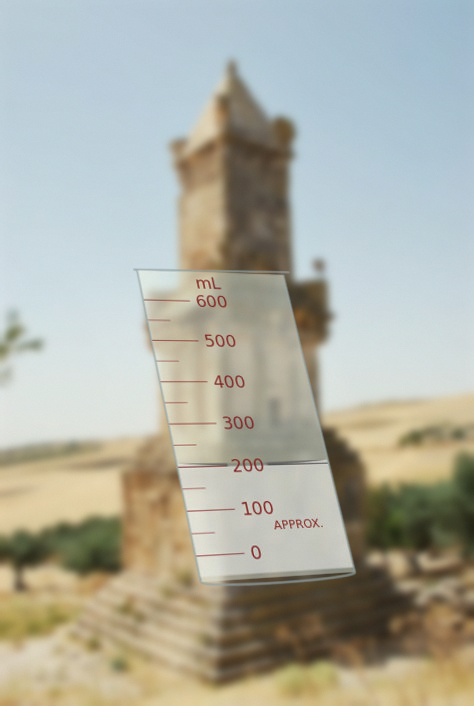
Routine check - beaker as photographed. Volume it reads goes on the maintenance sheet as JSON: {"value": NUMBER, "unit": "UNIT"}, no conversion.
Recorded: {"value": 200, "unit": "mL"}
